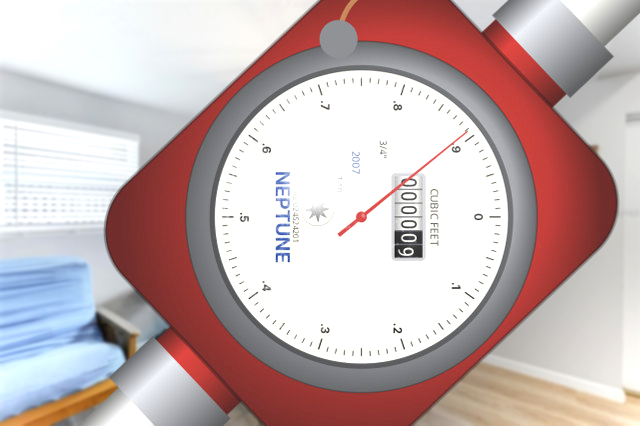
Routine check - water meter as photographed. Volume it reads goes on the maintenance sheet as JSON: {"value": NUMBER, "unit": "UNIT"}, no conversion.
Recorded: {"value": 8.89, "unit": "ft³"}
